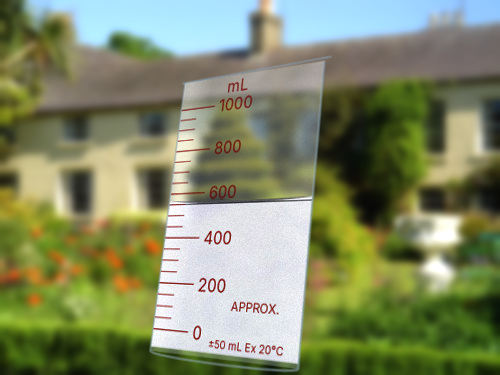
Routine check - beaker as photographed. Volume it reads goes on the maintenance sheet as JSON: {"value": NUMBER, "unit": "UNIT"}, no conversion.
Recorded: {"value": 550, "unit": "mL"}
